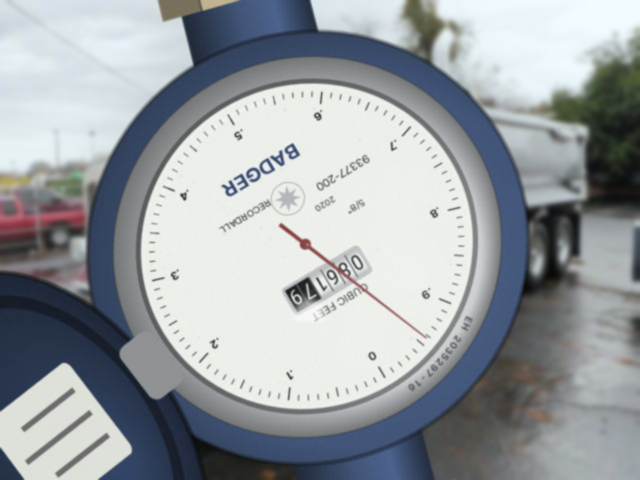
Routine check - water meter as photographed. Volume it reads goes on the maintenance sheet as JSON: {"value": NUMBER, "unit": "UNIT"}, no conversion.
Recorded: {"value": 86178.94, "unit": "ft³"}
